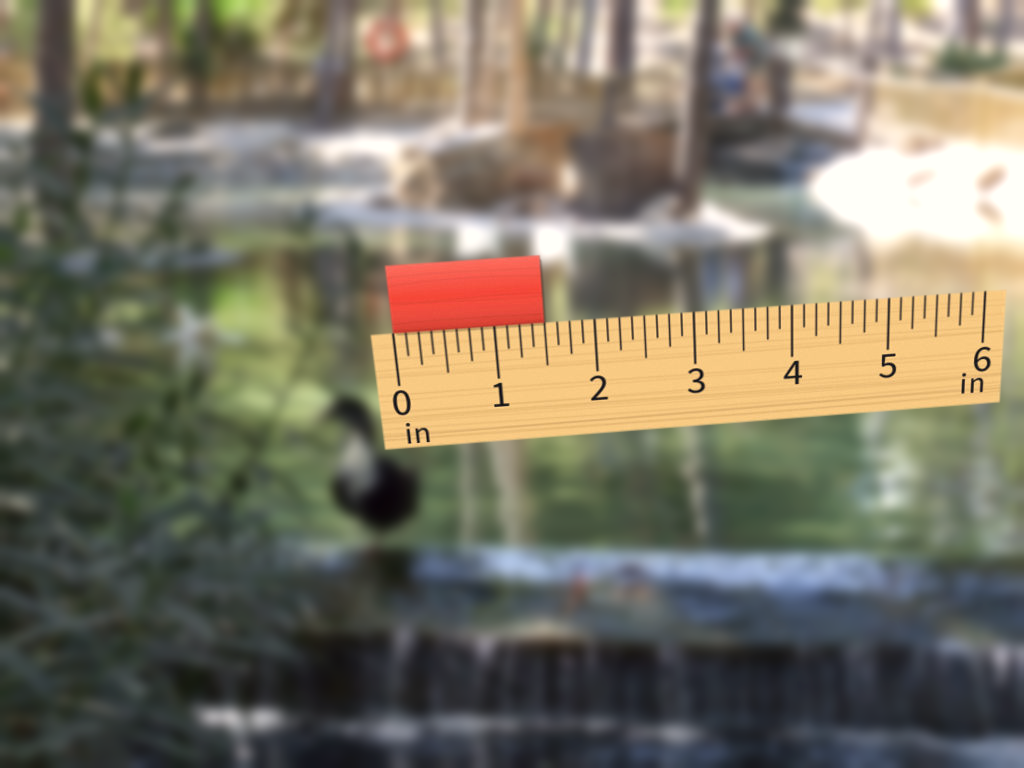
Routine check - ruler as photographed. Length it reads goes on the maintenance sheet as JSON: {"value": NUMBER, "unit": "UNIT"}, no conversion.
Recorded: {"value": 1.5, "unit": "in"}
